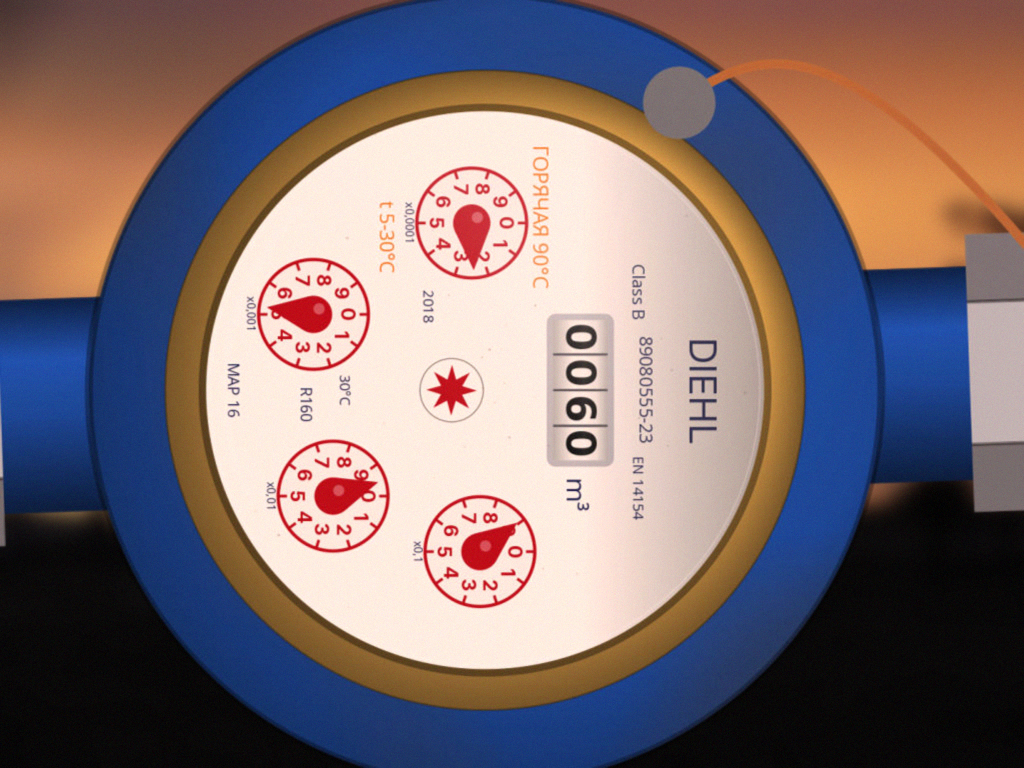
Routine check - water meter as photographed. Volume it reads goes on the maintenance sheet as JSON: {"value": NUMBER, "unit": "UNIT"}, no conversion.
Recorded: {"value": 60.8952, "unit": "m³"}
